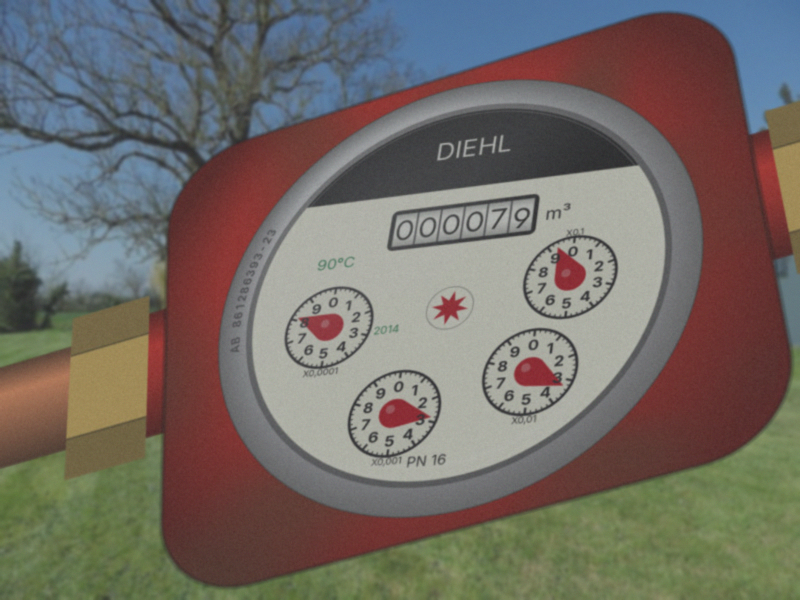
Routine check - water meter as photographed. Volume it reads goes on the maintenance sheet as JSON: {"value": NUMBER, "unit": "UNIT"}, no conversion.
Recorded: {"value": 78.9328, "unit": "m³"}
